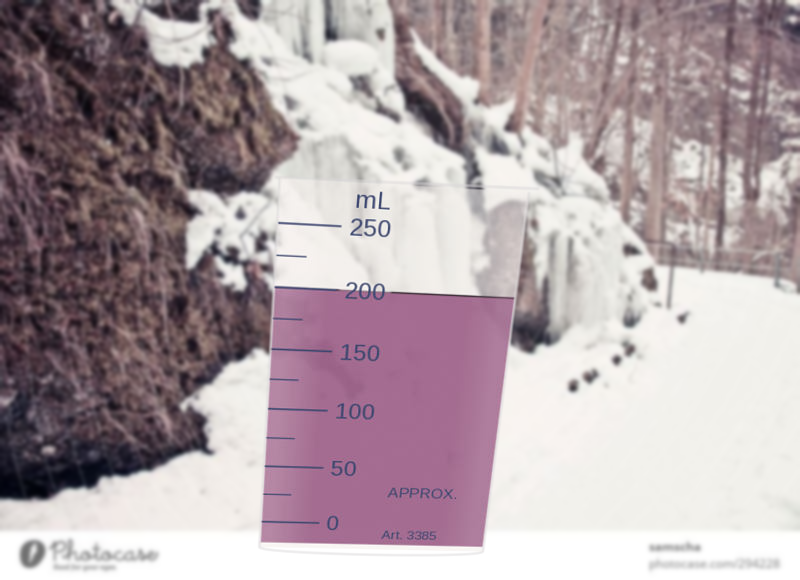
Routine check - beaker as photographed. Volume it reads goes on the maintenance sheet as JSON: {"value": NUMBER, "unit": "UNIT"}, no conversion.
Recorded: {"value": 200, "unit": "mL"}
